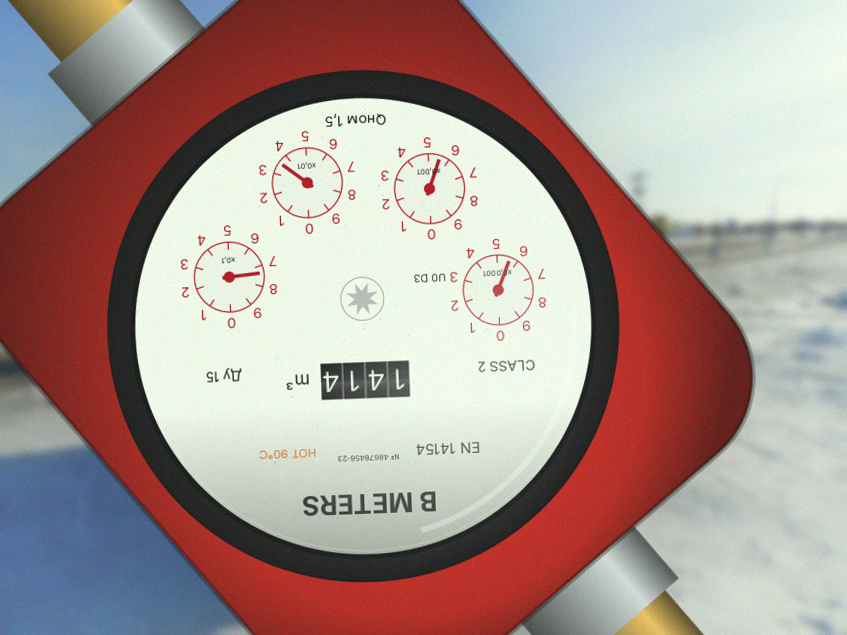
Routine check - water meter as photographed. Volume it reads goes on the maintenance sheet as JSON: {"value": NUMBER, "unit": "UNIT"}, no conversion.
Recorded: {"value": 1414.7355, "unit": "m³"}
